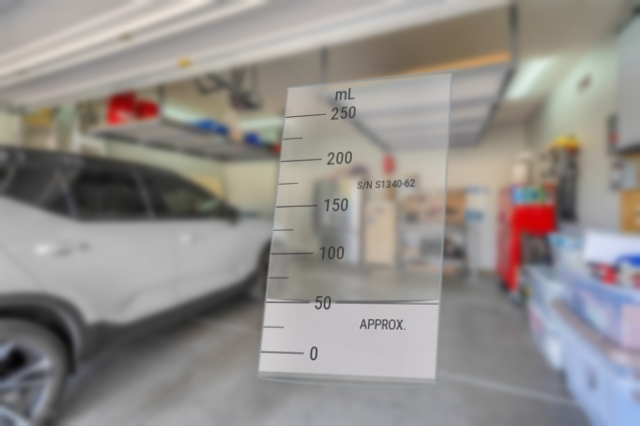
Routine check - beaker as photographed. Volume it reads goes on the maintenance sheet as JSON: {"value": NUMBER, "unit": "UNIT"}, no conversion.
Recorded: {"value": 50, "unit": "mL"}
